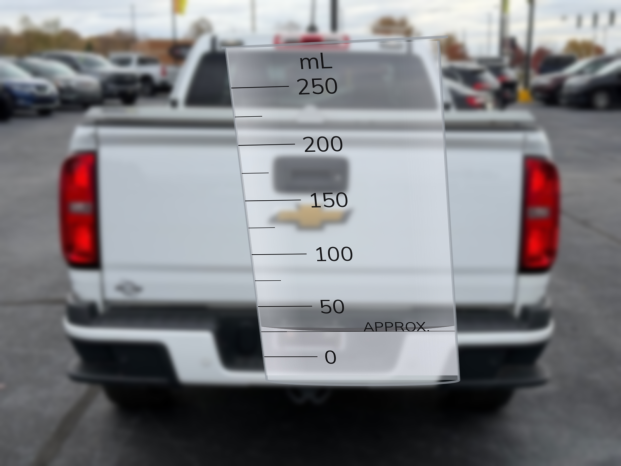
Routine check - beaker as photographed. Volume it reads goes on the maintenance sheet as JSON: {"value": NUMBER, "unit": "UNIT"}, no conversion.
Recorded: {"value": 25, "unit": "mL"}
